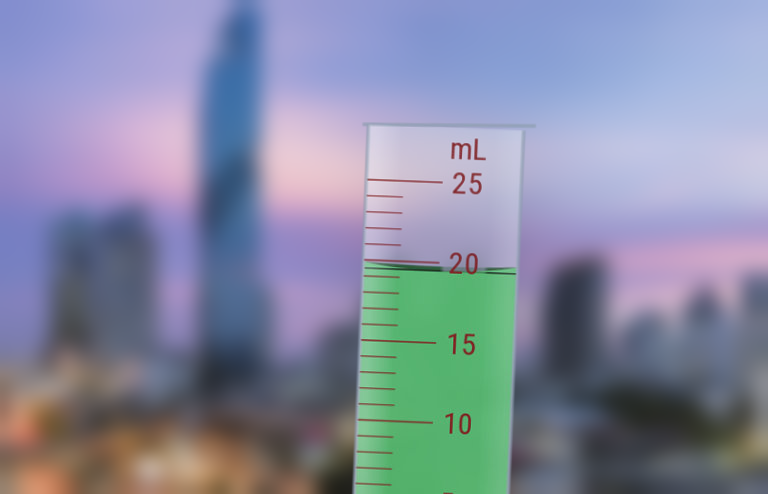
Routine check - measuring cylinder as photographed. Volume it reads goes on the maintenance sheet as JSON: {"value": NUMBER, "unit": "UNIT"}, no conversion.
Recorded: {"value": 19.5, "unit": "mL"}
